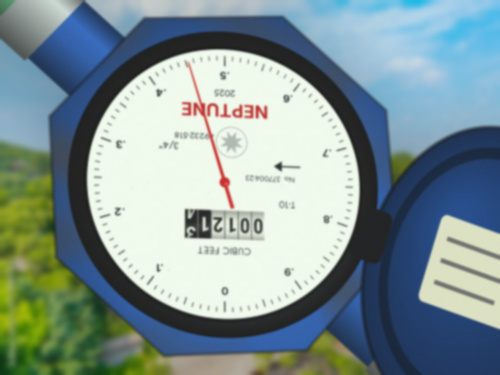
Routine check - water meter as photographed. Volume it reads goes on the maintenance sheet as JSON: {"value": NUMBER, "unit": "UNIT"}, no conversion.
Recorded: {"value": 1213.45, "unit": "ft³"}
